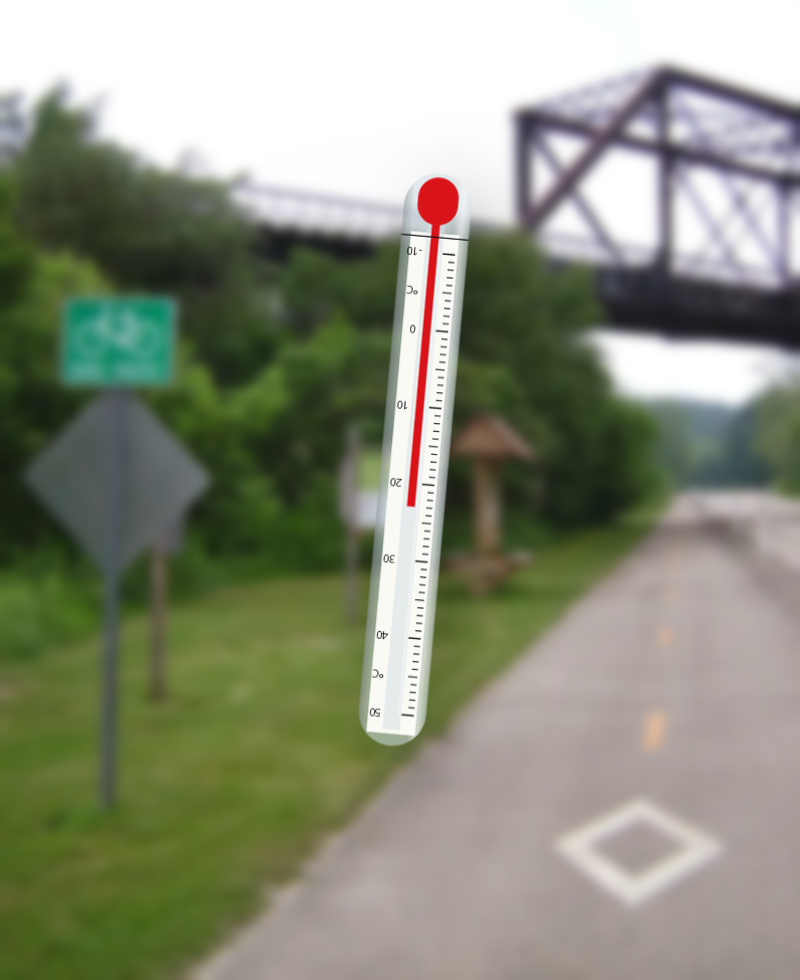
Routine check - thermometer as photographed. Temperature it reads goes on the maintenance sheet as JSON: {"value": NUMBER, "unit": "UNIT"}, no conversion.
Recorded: {"value": 23, "unit": "°C"}
